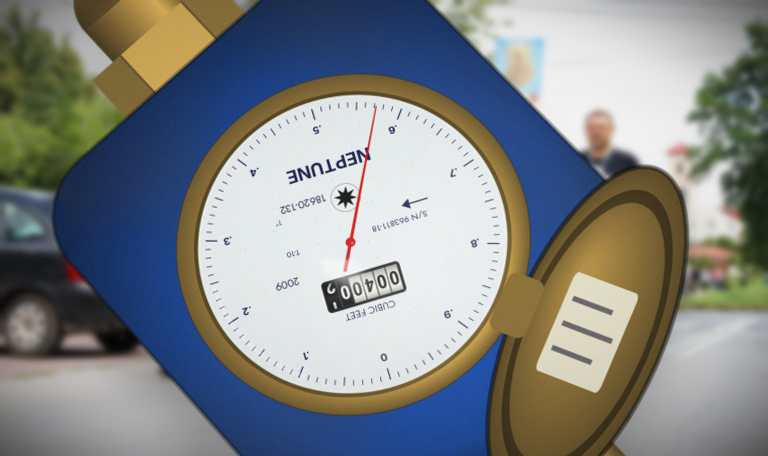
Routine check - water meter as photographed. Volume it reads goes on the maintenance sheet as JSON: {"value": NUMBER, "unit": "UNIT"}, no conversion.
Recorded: {"value": 4001.57, "unit": "ft³"}
